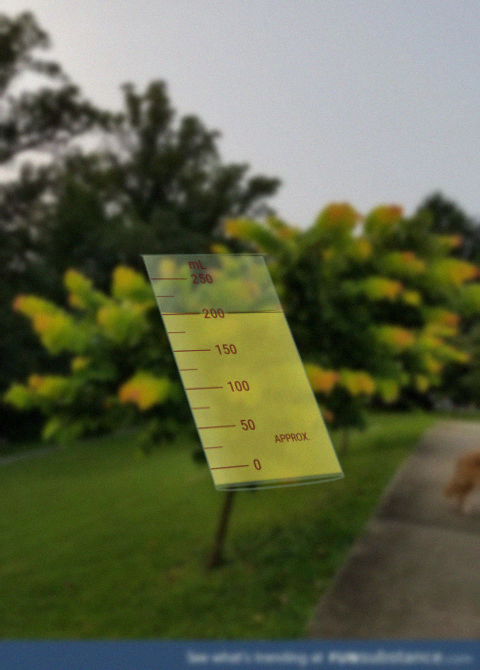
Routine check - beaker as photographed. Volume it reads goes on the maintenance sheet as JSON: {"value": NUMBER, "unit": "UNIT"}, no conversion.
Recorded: {"value": 200, "unit": "mL"}
